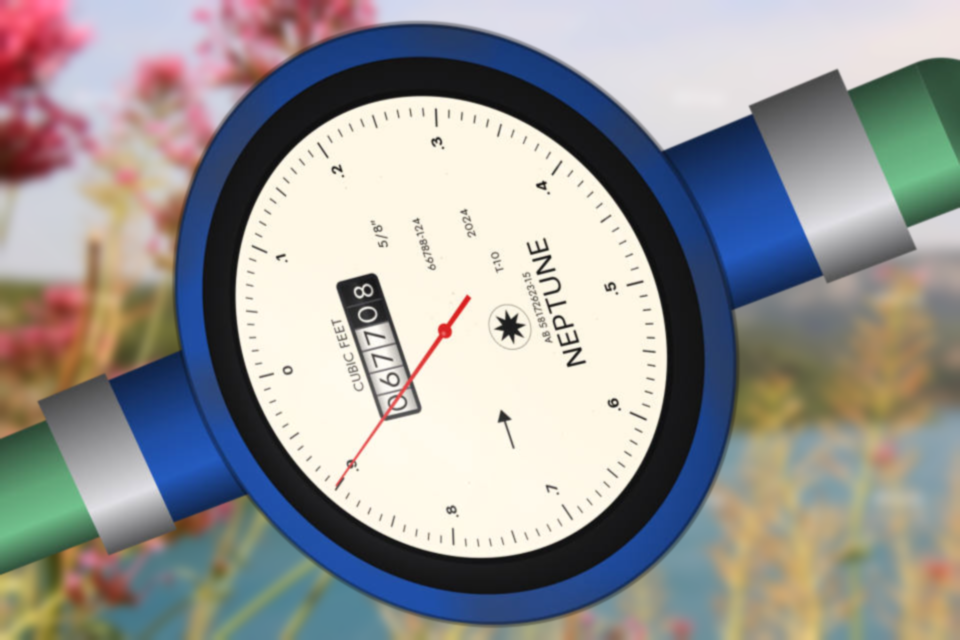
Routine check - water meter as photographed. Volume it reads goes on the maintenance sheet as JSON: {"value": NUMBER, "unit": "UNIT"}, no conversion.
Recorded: {"value": 67707.90, "unit": "ft³"}
